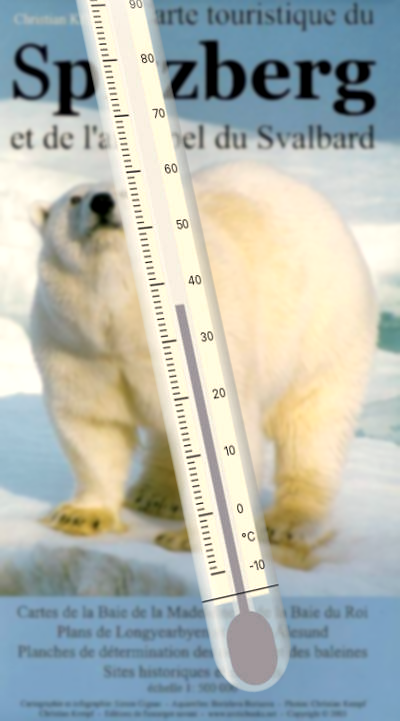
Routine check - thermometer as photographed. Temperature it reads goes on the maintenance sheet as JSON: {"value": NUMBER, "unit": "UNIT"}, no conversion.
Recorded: {"value": 36, "unit": "°C"}
